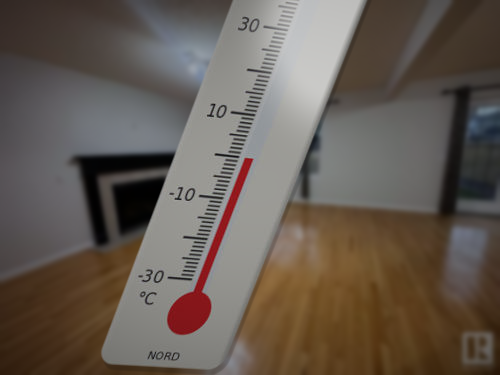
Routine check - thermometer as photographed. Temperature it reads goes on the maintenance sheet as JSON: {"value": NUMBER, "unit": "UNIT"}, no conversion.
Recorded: {"value": 0, "unit": "°C"}
